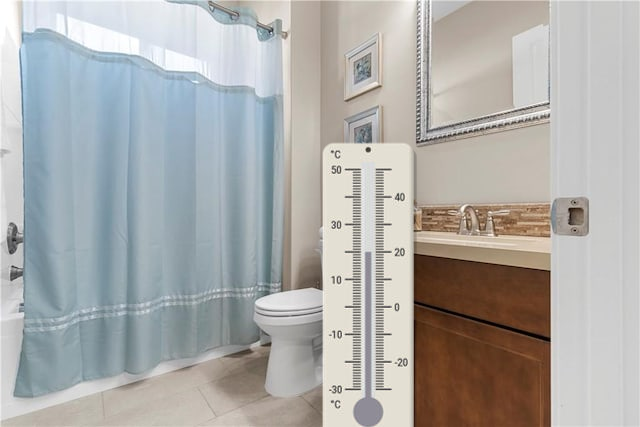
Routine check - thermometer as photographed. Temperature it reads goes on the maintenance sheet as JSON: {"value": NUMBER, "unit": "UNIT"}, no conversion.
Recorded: {"value": 20, "unit": "°C"}
